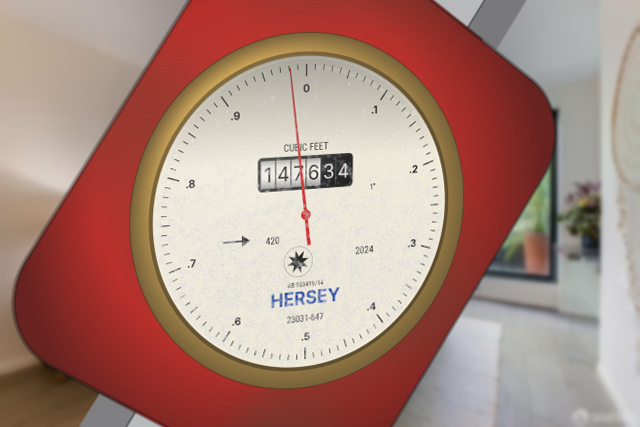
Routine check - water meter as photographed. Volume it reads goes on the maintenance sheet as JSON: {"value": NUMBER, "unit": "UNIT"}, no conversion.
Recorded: {"value": 147633.98, "unit": "ft³"}
